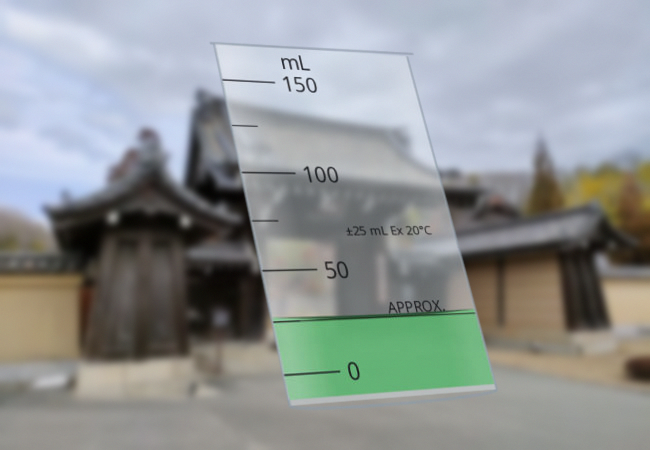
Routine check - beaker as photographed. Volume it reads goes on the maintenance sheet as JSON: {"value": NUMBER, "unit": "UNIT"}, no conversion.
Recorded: {"value": 25, "unit": "mL"}
